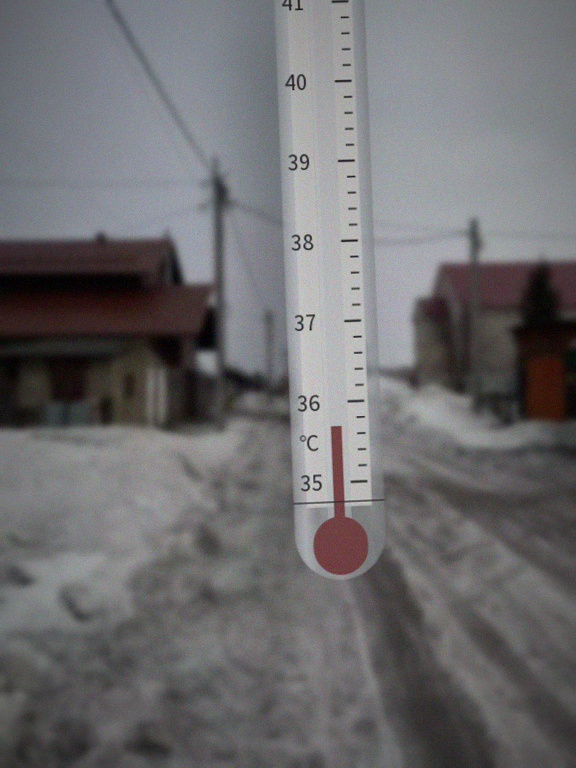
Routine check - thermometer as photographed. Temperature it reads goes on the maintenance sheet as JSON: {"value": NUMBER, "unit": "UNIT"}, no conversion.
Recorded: {"value": 35.7, "unit": "°C"}
